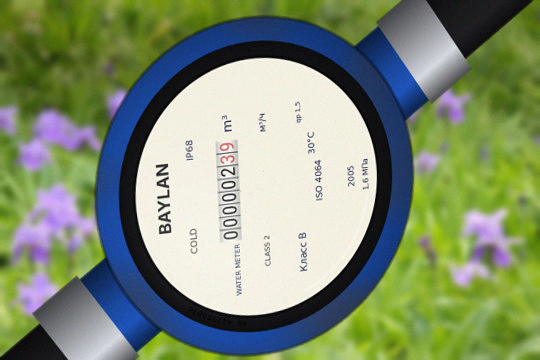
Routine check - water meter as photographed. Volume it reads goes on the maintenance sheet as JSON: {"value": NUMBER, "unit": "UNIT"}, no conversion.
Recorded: {"value": 2.39, "unit": "m³"}
